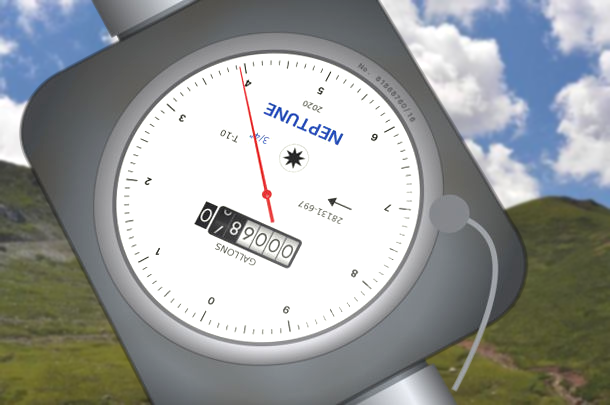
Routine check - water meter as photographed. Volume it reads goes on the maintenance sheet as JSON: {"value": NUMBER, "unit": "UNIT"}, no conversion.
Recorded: {"value": 6873.9, "unit": "gal"}
